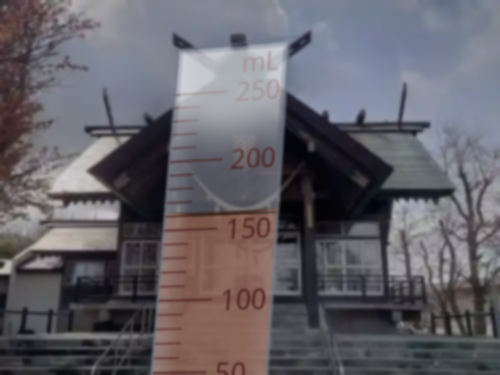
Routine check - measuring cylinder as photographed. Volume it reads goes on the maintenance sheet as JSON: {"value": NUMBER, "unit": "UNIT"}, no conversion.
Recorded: {"value": 160, "unit": "mL"}
